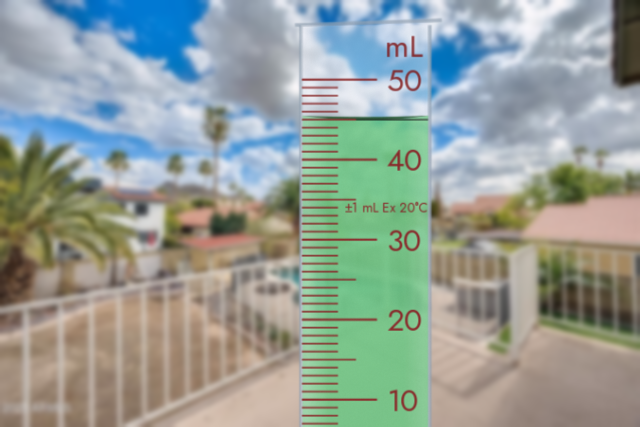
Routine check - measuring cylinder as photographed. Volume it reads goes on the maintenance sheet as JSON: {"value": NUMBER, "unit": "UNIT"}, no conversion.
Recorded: {"value": 45, "unit": "mL"}
